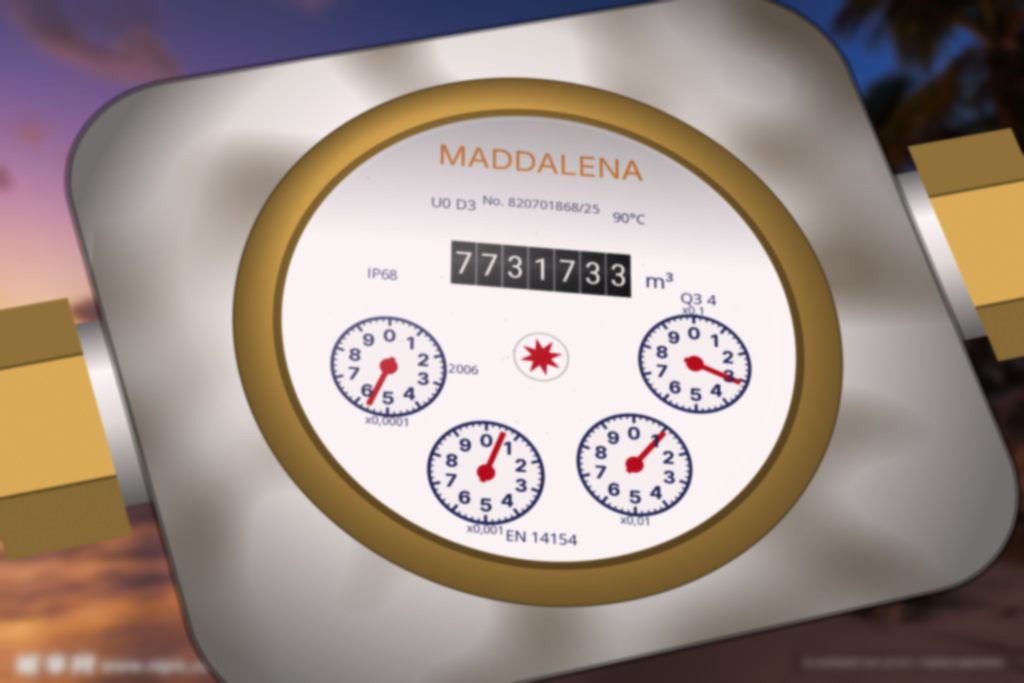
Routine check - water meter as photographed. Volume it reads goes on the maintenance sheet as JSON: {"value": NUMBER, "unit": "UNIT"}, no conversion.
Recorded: {"value": 7731733.3105, "unit": "m³"}
